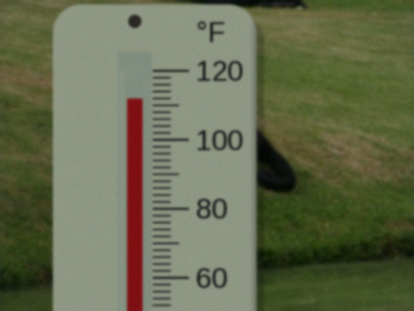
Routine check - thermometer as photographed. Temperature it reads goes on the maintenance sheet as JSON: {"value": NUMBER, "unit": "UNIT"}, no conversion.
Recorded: {"value": 112, "unit": "°F"}
